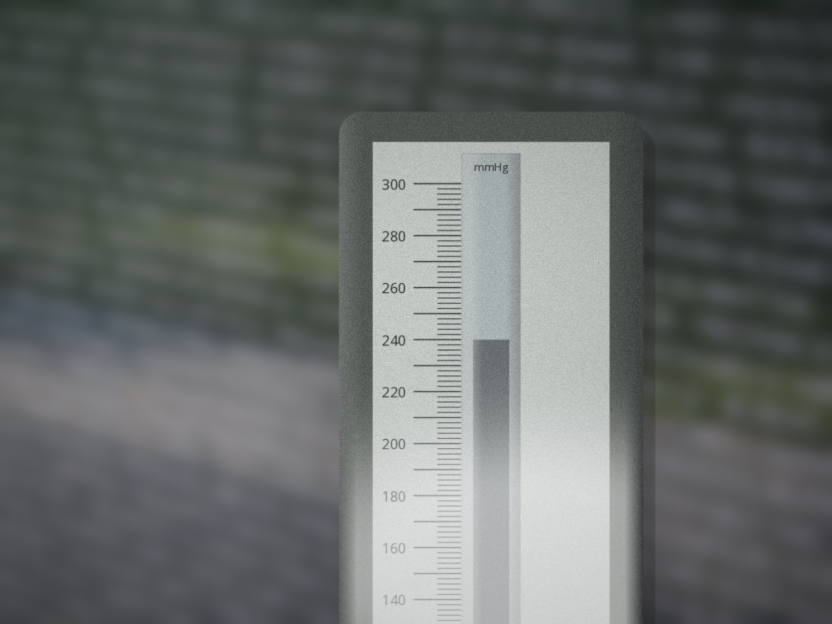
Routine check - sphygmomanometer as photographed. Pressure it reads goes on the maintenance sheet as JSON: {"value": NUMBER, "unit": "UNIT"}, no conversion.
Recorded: {"value": 240, "unit": "mmHg"}
